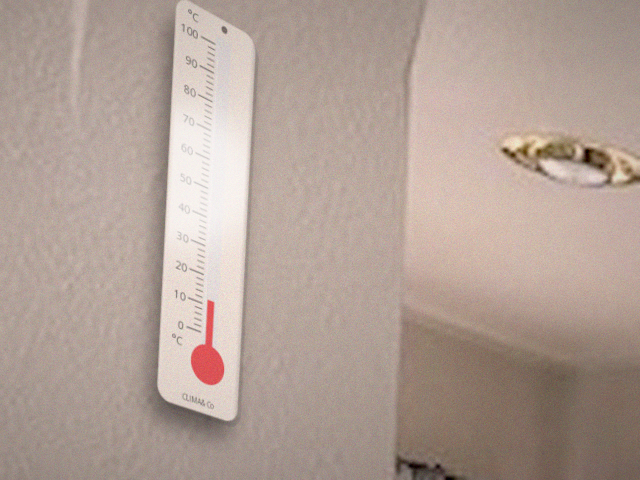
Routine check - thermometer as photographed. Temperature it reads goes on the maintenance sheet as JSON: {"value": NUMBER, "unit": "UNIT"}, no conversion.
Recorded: {"value": 12, "unit": "°C"}
